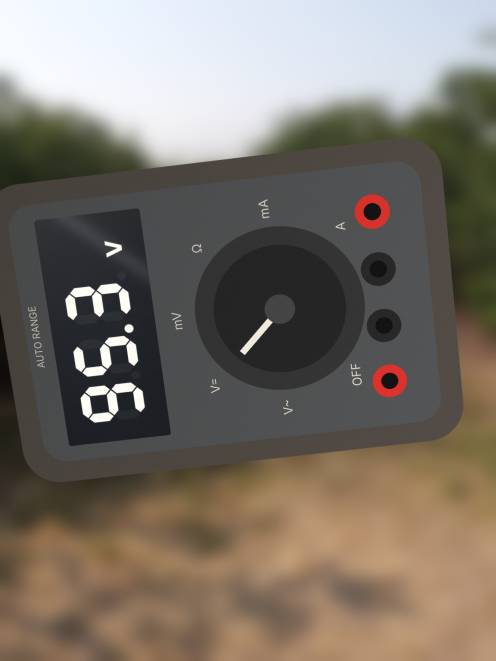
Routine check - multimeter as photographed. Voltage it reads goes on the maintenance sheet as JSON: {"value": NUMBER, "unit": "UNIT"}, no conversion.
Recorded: {"value": 95.3, "unit": "V"}
